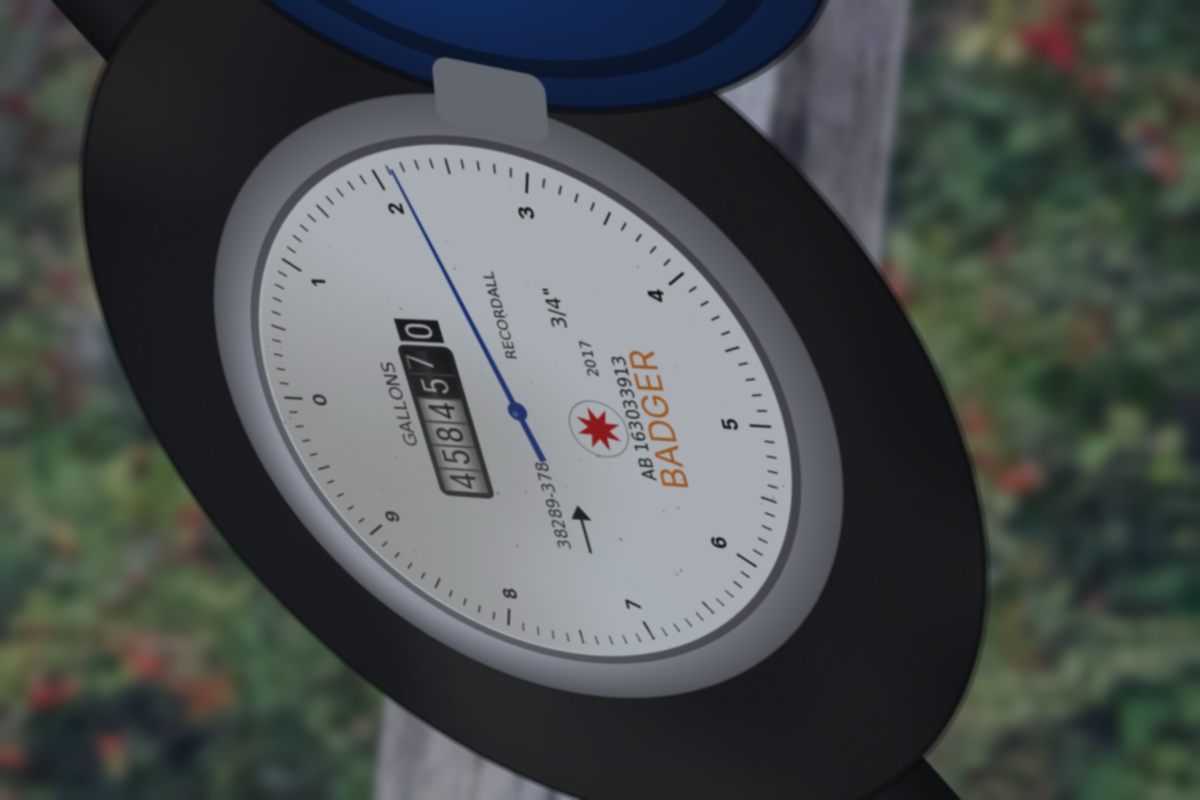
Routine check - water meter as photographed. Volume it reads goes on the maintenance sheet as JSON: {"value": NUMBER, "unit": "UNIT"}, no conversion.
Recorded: {"value": 4584572.1, "unit": "gal"}
